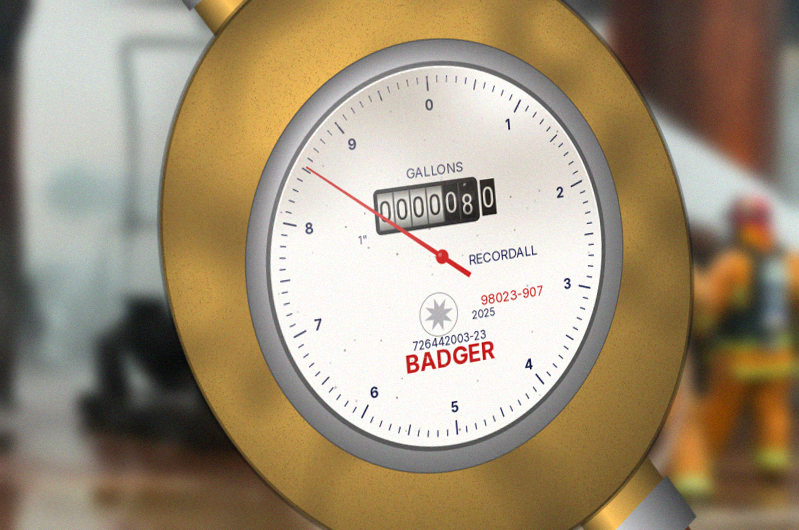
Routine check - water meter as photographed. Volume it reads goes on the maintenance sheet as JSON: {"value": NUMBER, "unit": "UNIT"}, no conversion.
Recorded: {"value": 78.5, "unit": "gal"}
